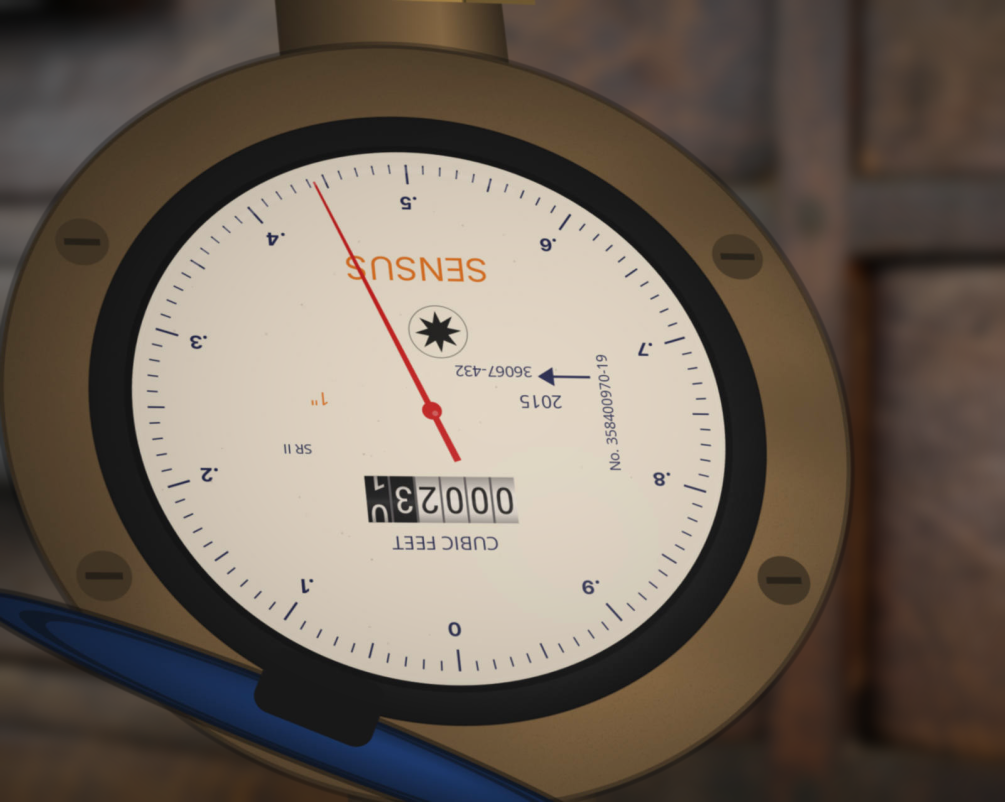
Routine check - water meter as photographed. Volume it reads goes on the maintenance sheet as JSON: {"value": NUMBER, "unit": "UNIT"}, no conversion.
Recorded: {"value": 230.44, "unit": "ft³"}
